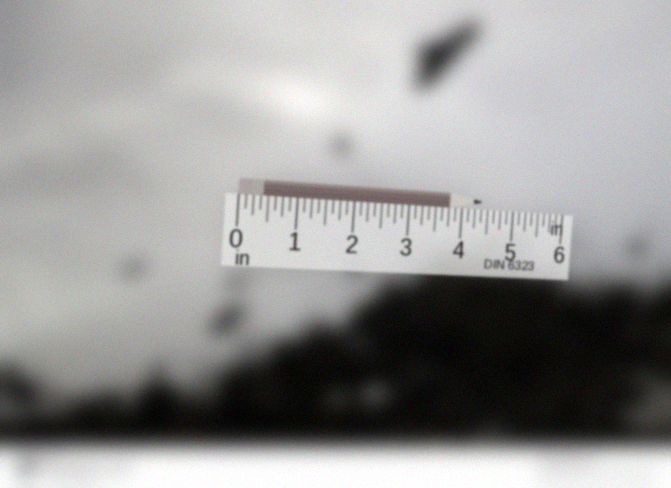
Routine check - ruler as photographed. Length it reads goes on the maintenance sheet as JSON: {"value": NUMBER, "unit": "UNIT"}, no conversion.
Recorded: {"value": 4.375, "unit": "in"}
